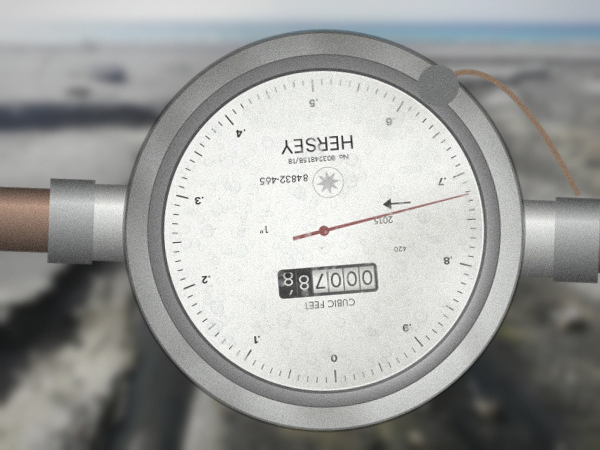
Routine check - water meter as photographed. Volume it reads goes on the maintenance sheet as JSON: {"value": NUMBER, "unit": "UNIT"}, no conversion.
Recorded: {"value": 787.72, "unit": "ft³"}
